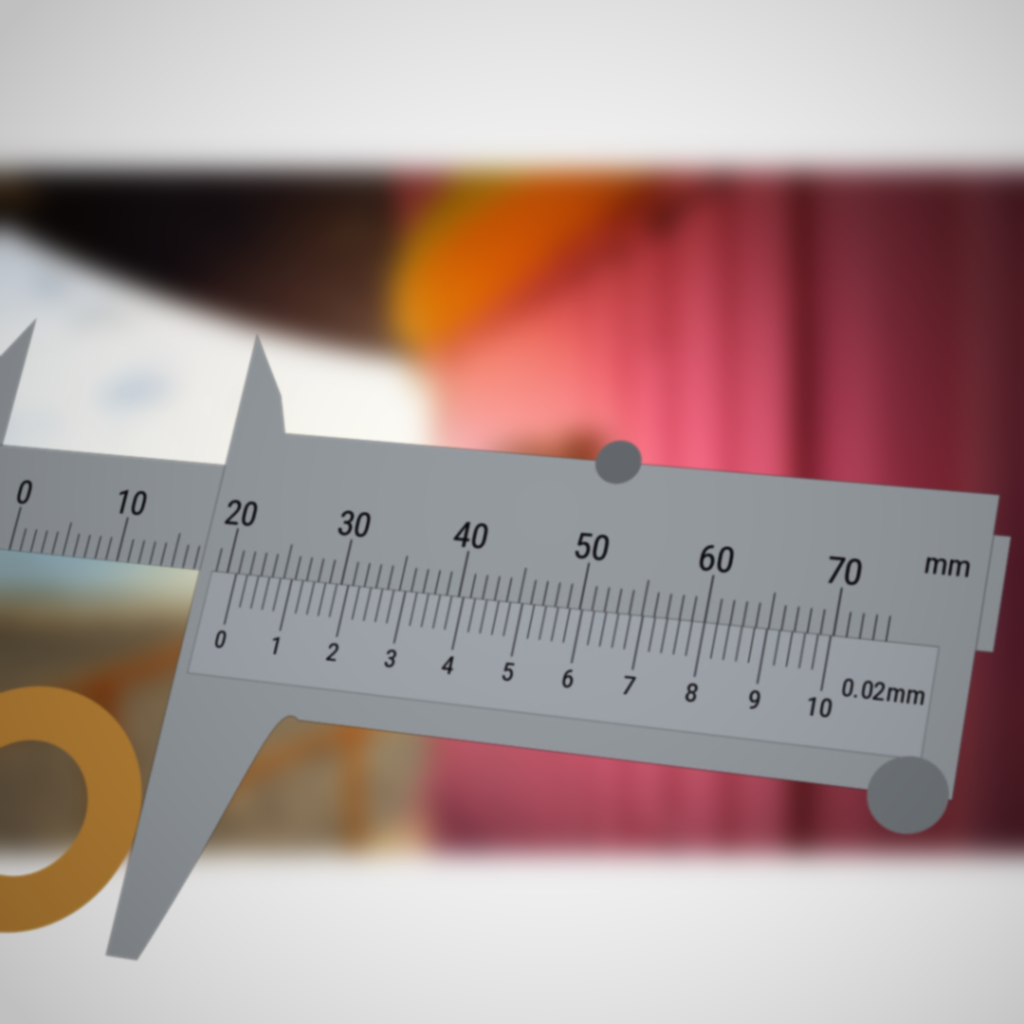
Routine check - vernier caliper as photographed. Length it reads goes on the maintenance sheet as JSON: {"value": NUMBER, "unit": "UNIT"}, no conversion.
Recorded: {"value": 20.8, "unit": "mm"}
